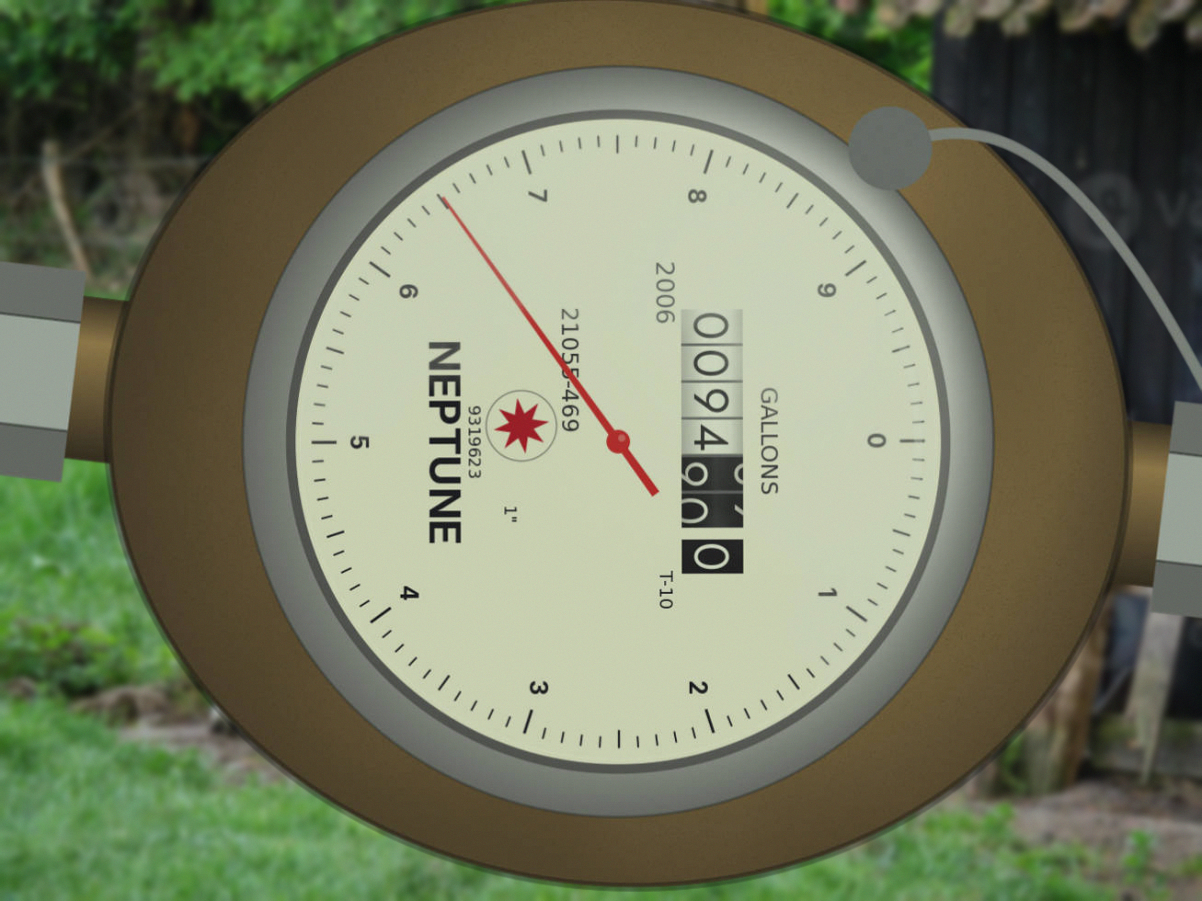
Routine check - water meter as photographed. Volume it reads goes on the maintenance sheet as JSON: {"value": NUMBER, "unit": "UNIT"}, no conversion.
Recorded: {"value": 94896.5, "unit": "gal"}
